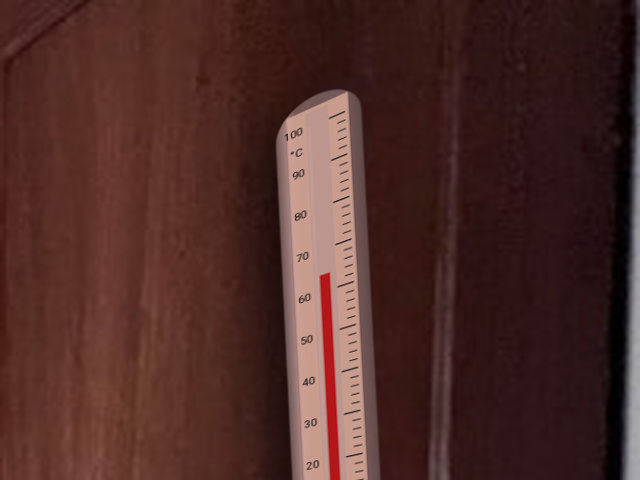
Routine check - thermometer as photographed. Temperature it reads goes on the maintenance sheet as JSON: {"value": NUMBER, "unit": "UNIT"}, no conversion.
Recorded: {"value": 64, "unit": "°C"}
